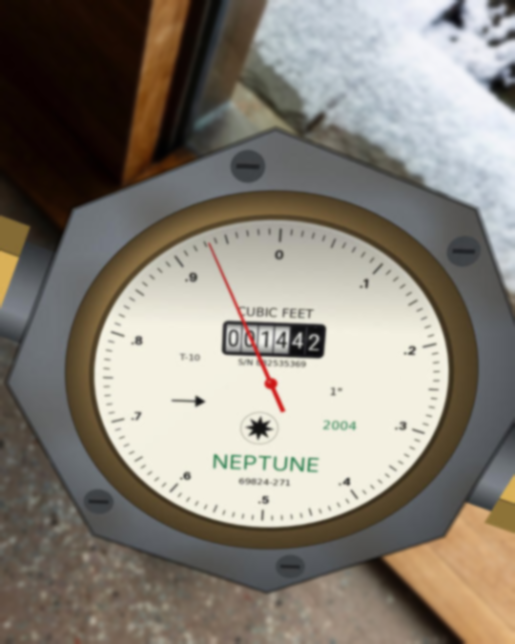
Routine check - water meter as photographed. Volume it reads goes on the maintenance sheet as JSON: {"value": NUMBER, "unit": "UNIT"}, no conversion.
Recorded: {"value": 1441.93, "unit": "ft³"}
